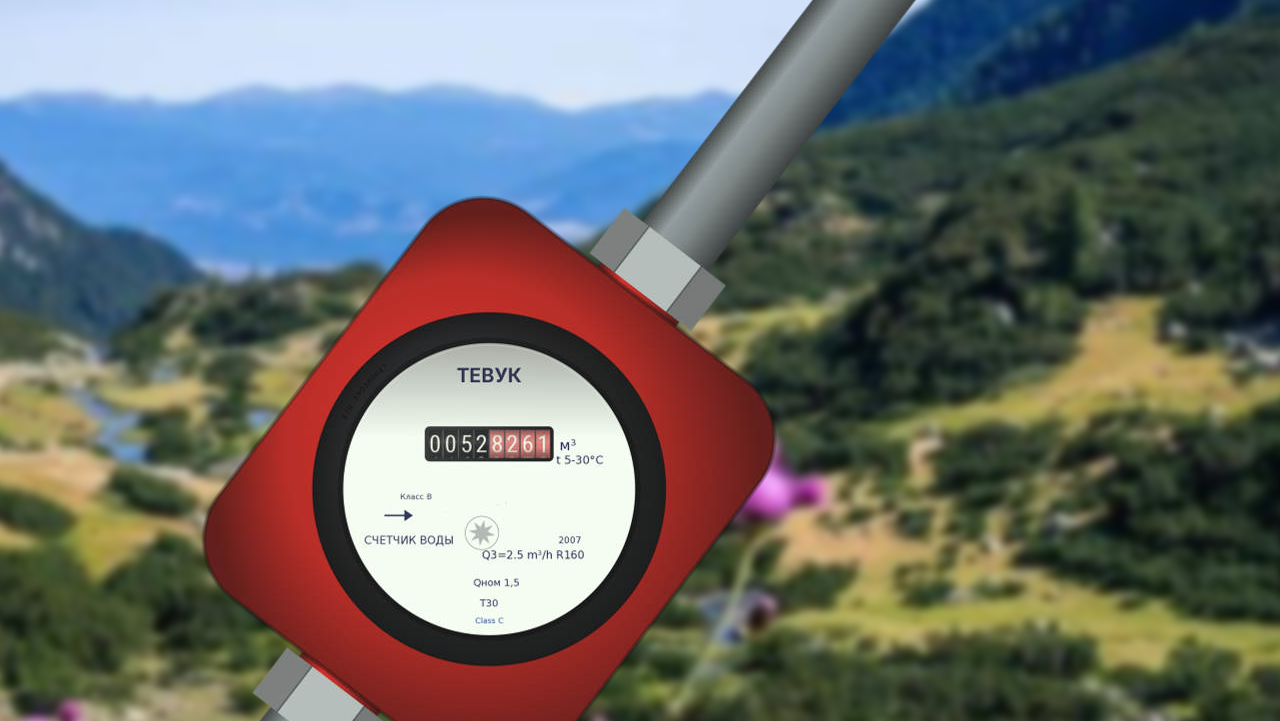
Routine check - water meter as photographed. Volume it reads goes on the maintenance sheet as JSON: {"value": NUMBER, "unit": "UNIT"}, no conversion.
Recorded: {"value": 52.8261, "unit": "m³"}
